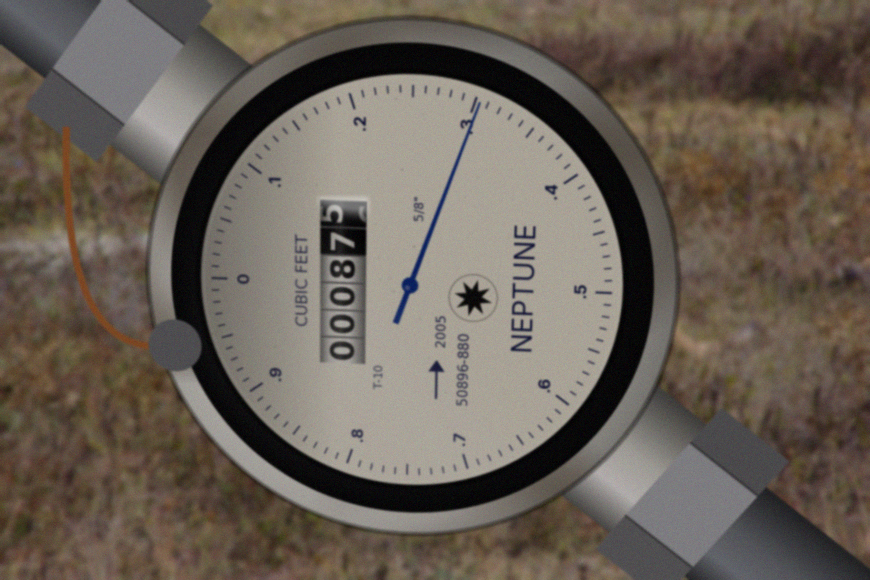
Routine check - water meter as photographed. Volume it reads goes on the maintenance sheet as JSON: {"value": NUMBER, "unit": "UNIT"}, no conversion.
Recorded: {"value": 875.30, "unit": "ft³"}
